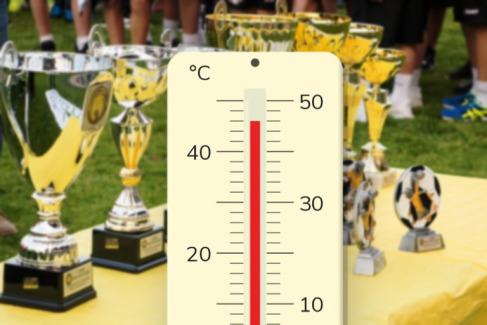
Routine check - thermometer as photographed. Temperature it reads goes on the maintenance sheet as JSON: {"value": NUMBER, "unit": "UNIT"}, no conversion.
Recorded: {"value": 46, "unit": "°C"}
